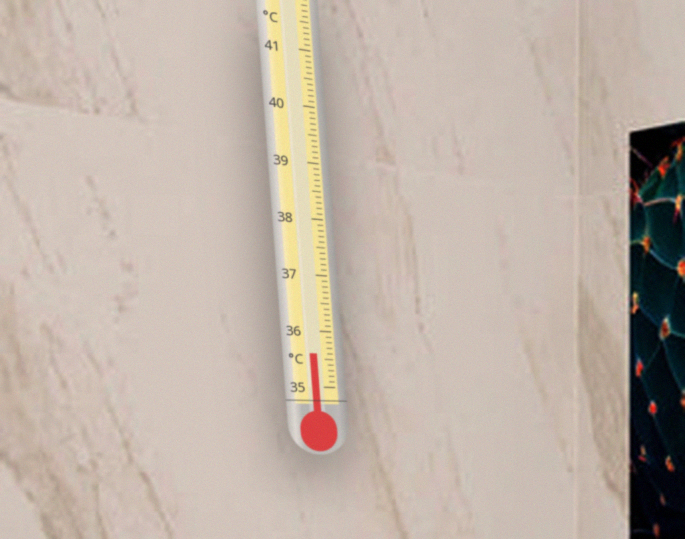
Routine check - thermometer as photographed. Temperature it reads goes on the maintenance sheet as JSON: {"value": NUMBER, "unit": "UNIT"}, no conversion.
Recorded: {"value": 35.6, "unit": "°C"}
